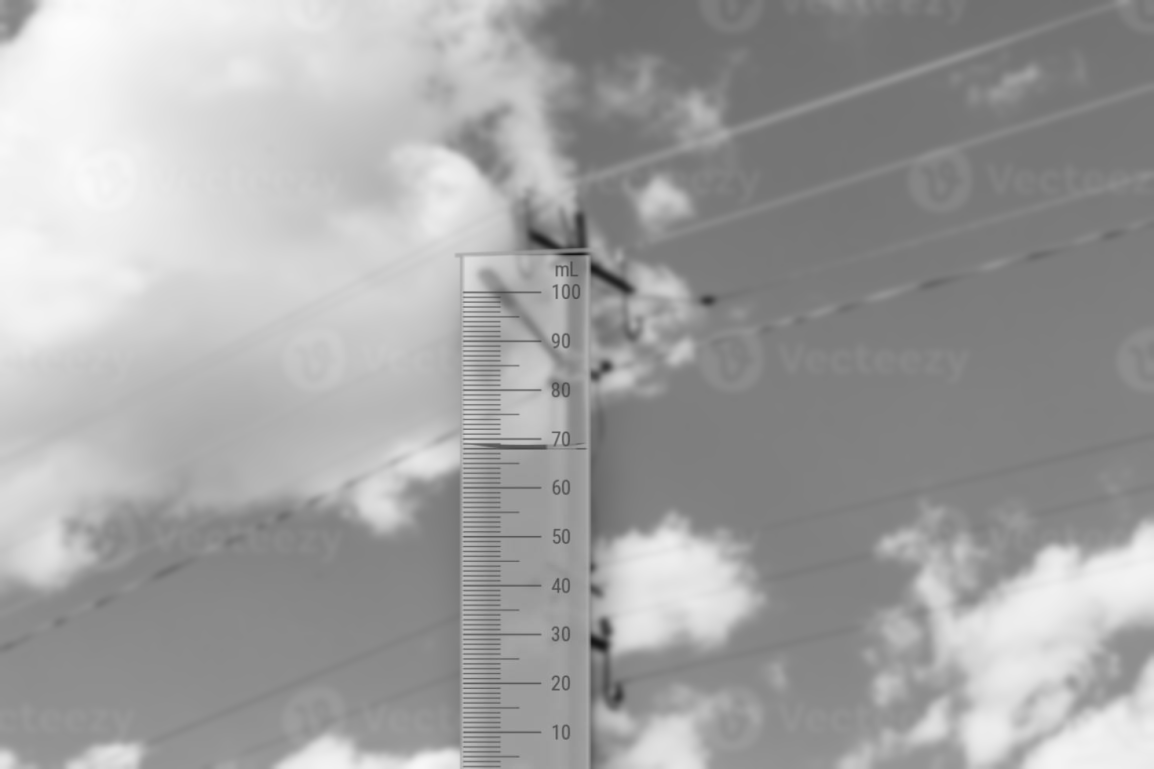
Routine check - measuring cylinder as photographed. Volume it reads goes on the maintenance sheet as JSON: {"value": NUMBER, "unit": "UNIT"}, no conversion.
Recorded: {"value": 68, "unit": "mL"}
